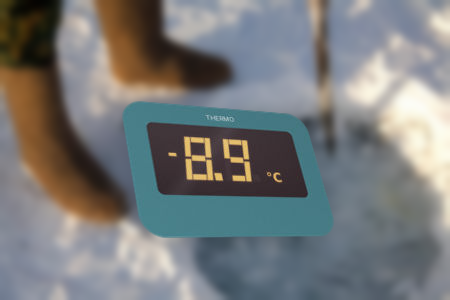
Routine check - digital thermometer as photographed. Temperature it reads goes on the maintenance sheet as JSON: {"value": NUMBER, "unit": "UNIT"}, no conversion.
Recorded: {"value": -8.9, "unit": "°C"}
